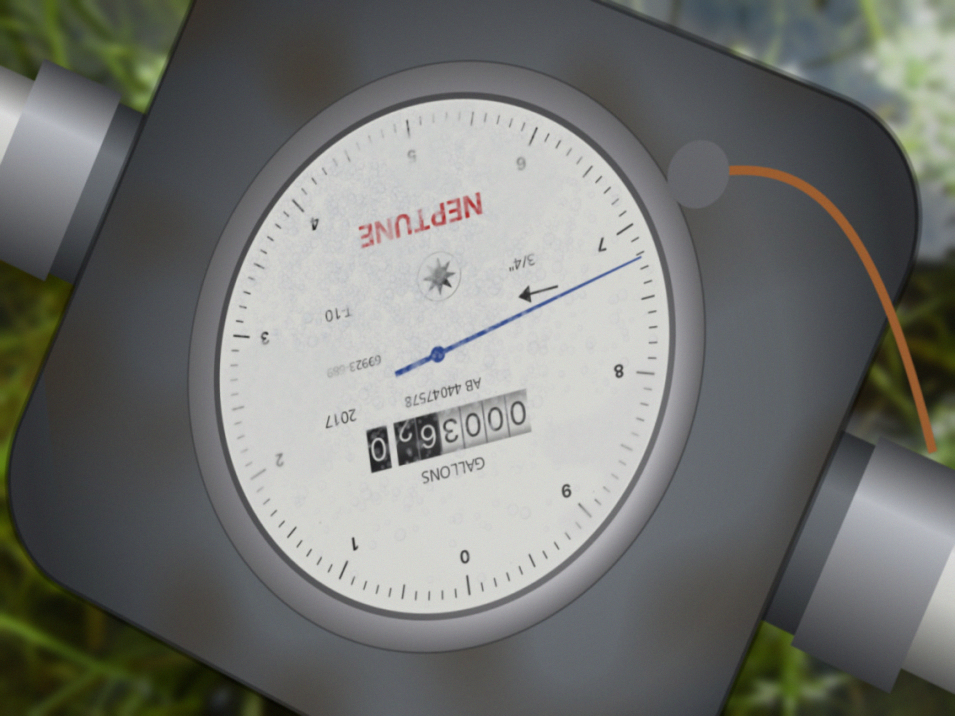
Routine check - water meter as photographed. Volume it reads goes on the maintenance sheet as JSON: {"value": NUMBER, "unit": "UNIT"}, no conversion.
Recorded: {"value": 3617.2, "unit": "gal"}
